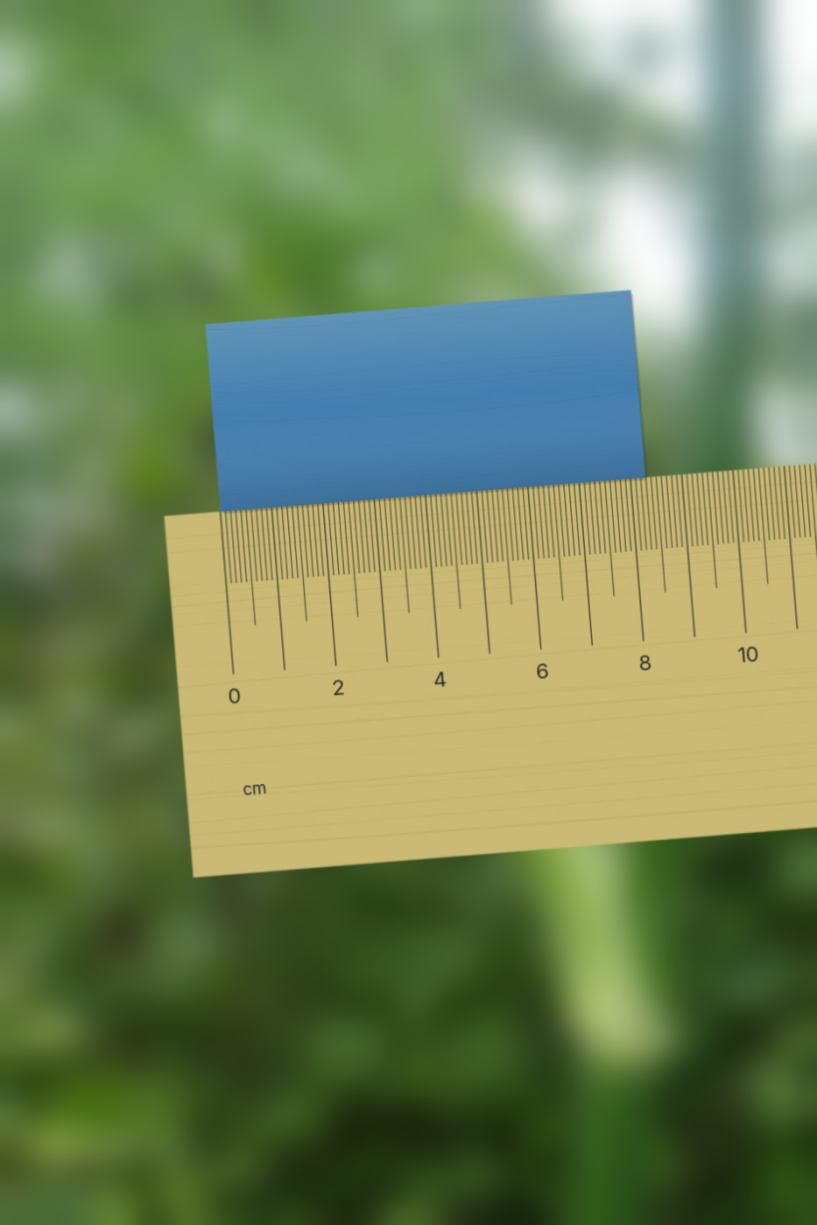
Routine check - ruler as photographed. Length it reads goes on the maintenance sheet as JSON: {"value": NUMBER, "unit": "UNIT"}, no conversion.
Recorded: {"value": 8.3, "unit": "cm"}
